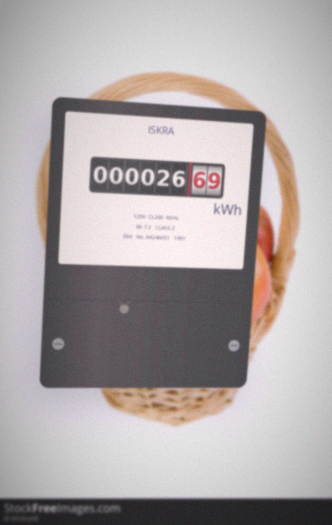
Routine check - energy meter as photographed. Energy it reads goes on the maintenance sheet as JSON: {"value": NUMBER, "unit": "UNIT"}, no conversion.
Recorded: {"value": 26.69, "unit": "kWh"}
